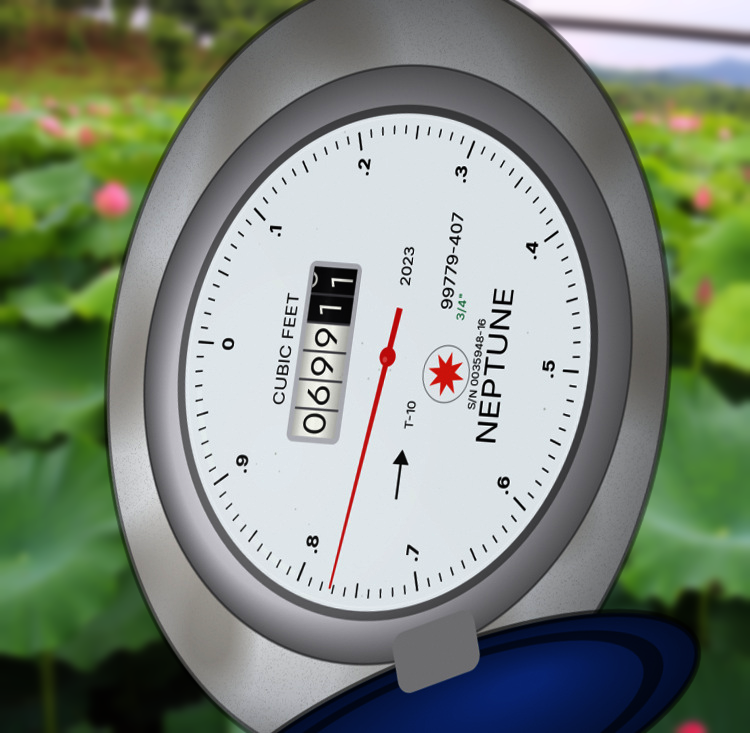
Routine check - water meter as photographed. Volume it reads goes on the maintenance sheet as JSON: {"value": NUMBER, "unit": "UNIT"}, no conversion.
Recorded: {"value": 69910.77, "unit": "ft³"}
